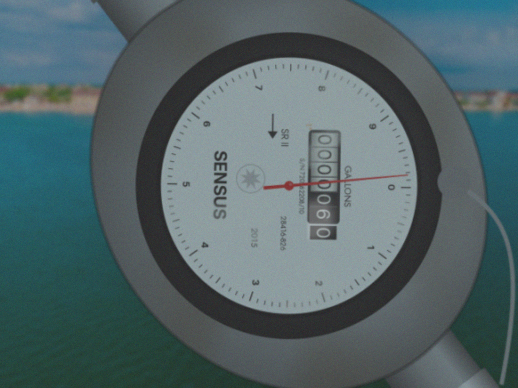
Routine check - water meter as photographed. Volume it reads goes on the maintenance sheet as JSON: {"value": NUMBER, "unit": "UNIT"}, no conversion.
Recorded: {"value": 59.8, "unit": "gal"}
